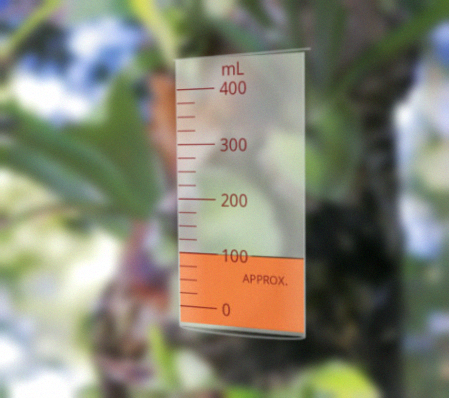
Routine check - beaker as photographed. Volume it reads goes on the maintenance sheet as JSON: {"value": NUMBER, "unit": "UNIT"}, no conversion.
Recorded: {"value": 100, "unit": "mL"}
